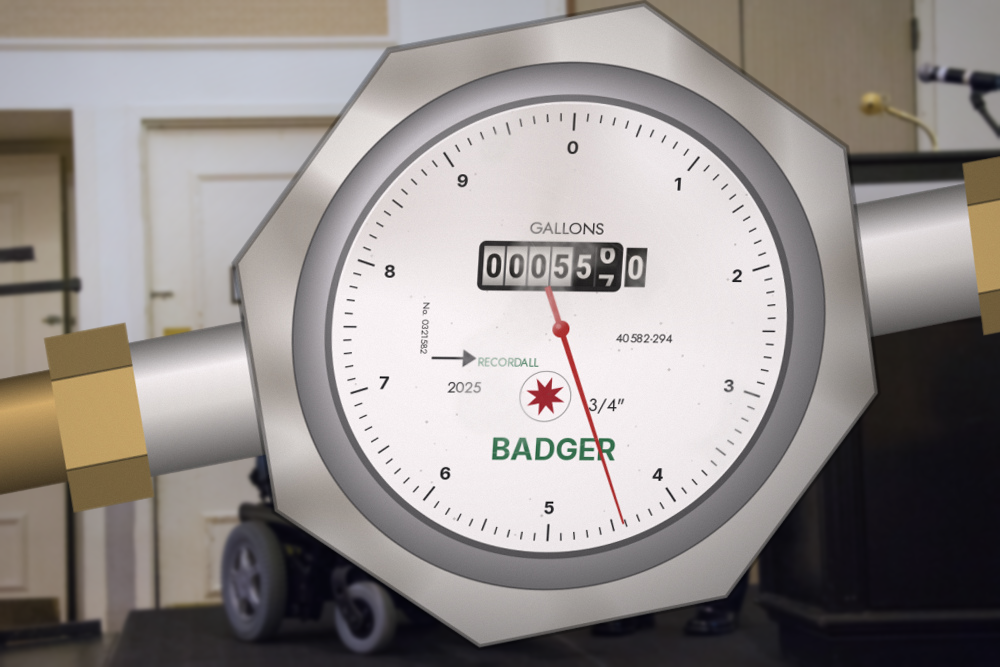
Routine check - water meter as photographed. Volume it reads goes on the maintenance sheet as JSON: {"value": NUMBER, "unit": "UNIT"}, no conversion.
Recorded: {"value": 5564.4, "unit": "gal"}
